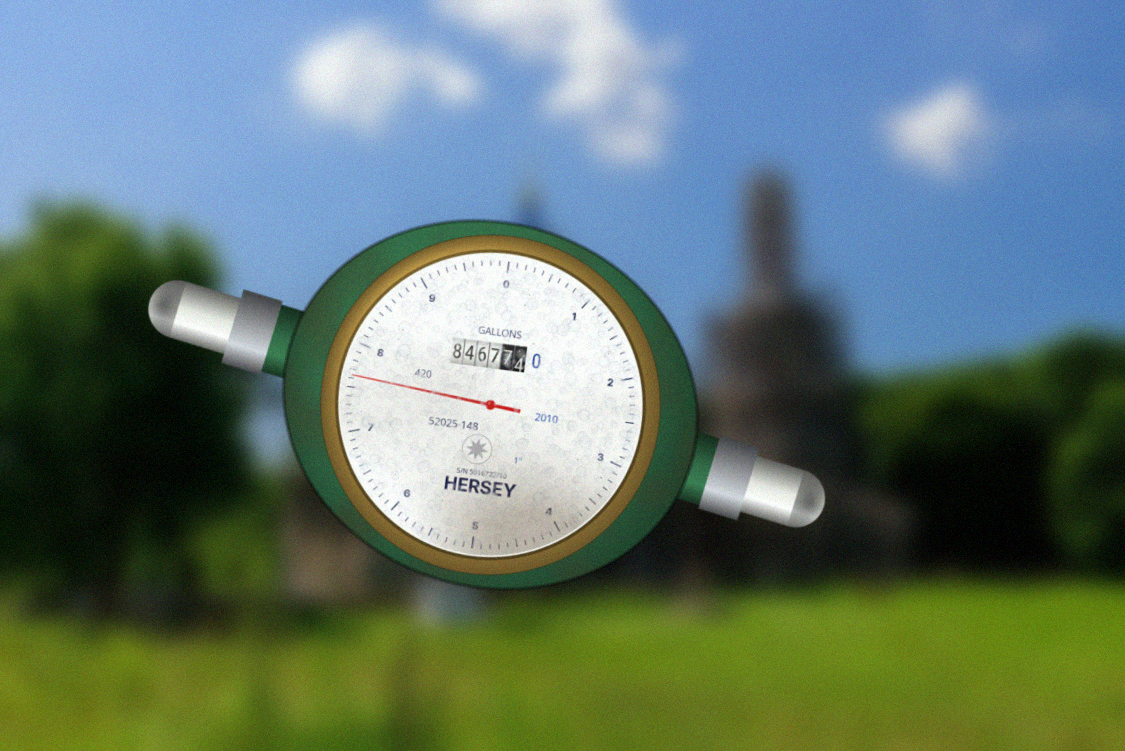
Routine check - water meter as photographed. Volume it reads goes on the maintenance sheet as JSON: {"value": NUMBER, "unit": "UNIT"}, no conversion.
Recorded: {"value": 8467737.6, "unit": "gal"}
